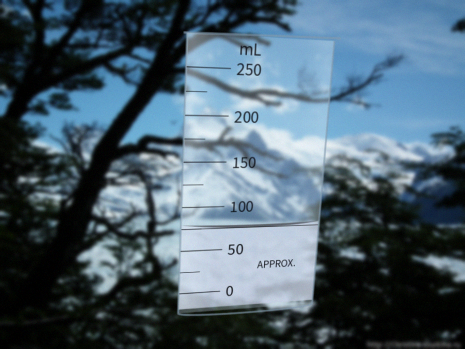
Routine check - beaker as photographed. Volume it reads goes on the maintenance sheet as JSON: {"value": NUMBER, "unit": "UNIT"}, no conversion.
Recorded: {"value": 75, "unit": "mL"}
